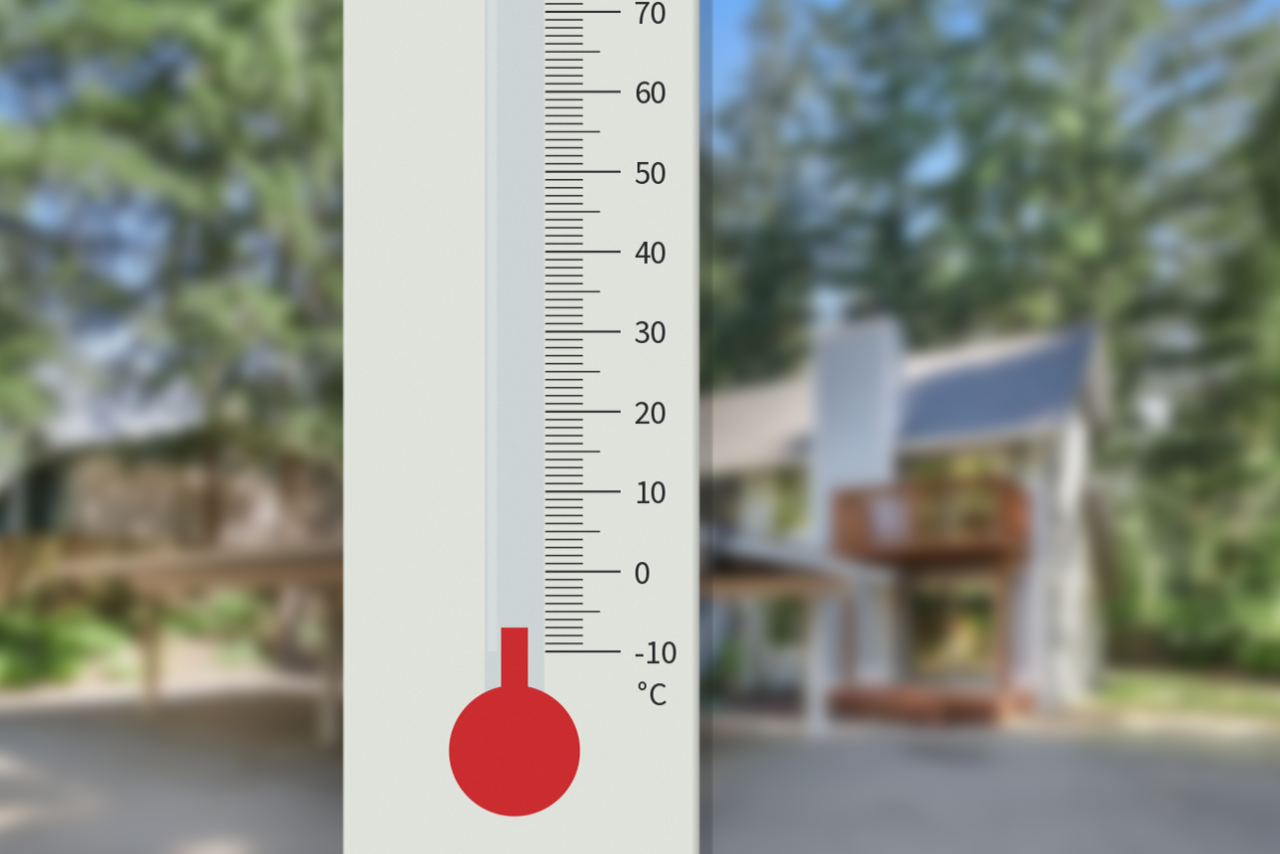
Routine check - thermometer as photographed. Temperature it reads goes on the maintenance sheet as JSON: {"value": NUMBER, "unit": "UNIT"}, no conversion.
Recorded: {"value": -7, "unit": "°C"}
